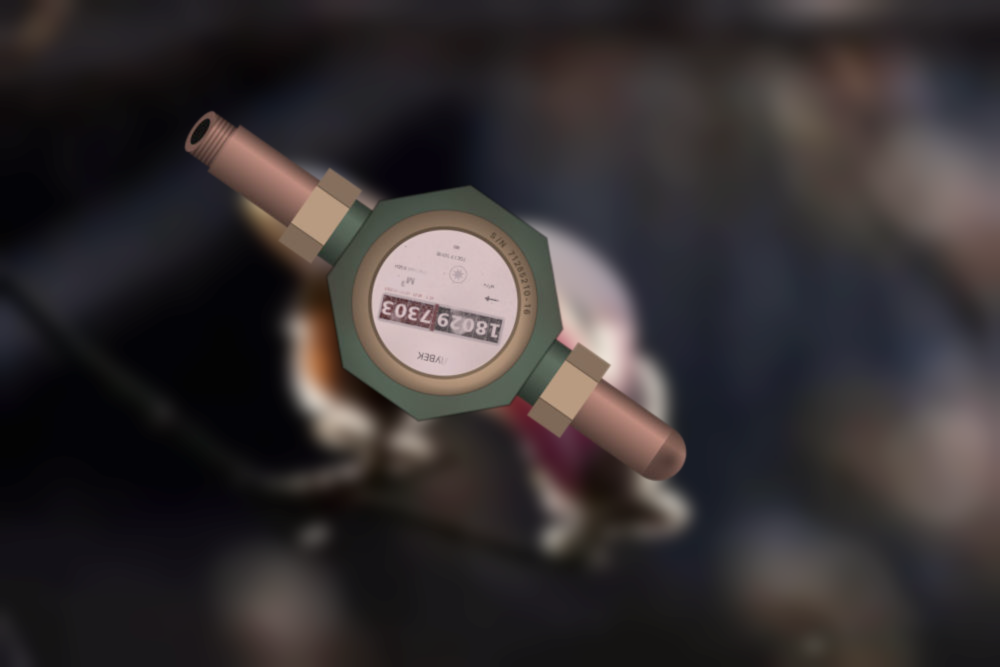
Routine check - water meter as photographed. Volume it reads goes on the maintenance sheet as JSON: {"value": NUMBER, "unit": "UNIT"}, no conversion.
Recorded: {"value": 18029.7303, "unit": "m³"}
